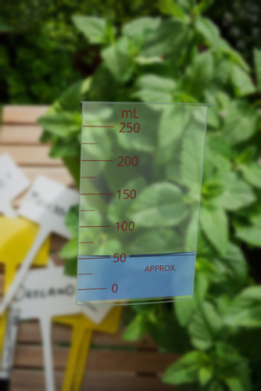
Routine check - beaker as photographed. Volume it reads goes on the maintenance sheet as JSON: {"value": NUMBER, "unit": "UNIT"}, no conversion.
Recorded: {"value": 50, "unit": "mL"}
